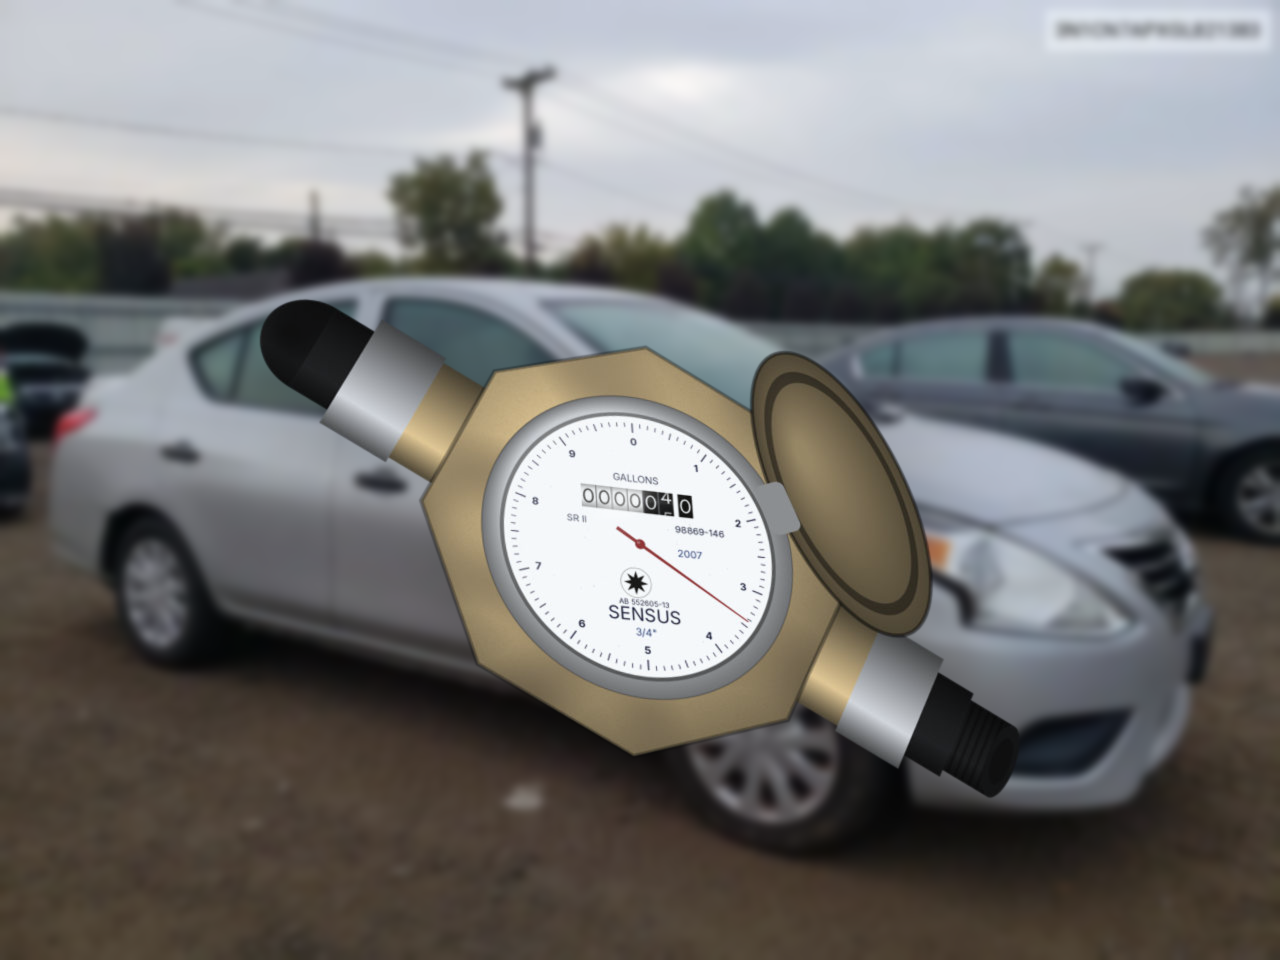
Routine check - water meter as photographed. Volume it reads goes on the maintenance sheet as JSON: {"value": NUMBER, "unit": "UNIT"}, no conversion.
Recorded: {"value": 43.4, "unit": "gal"}
